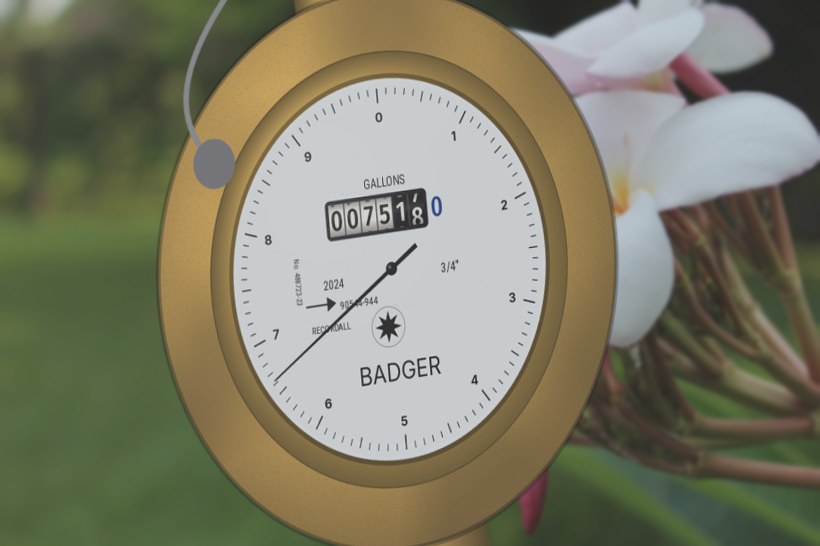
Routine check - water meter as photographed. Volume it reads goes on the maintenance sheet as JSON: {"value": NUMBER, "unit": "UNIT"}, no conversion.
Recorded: {"value": 75176.6, "unit": "gal"}
